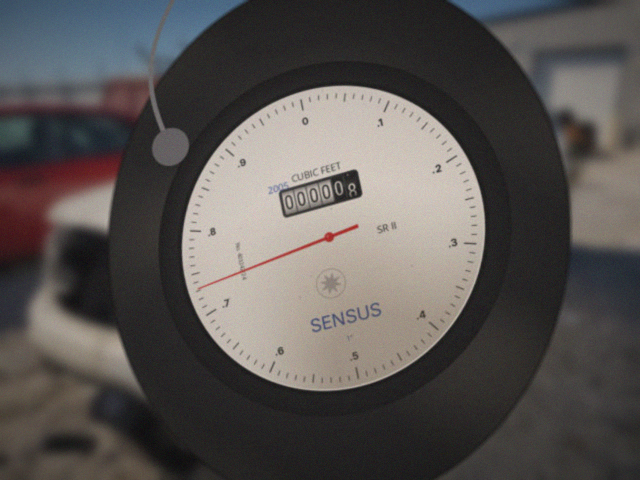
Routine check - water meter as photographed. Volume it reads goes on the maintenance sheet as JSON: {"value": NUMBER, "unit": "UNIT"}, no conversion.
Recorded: {"value": 7.73, "unit": "ft³"}
